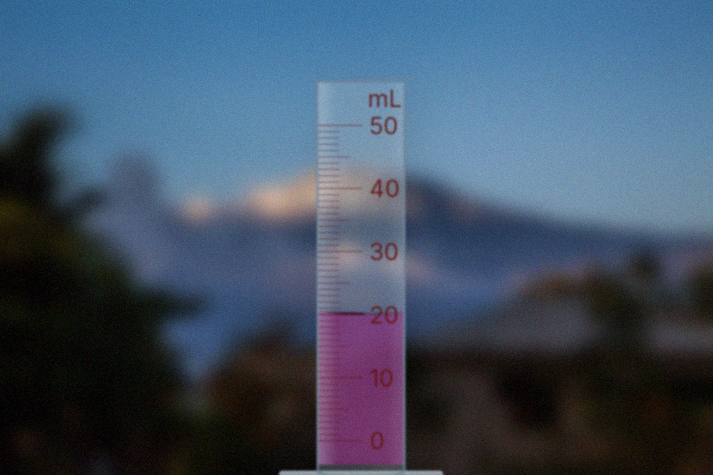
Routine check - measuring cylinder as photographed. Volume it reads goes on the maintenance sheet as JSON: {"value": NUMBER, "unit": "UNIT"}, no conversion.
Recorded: {"value": 20, "unit": "mL"}
